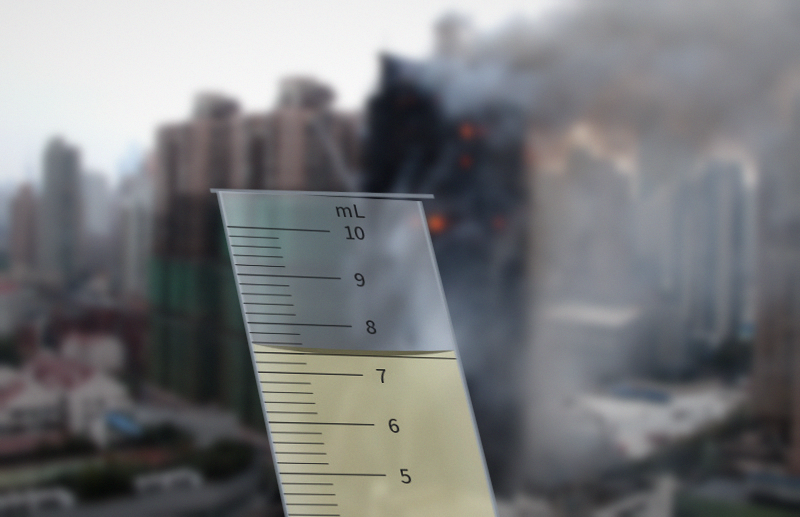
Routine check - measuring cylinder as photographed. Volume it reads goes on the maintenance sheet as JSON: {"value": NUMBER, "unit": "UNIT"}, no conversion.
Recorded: {"value": 7.4, "unit": "mL"}
